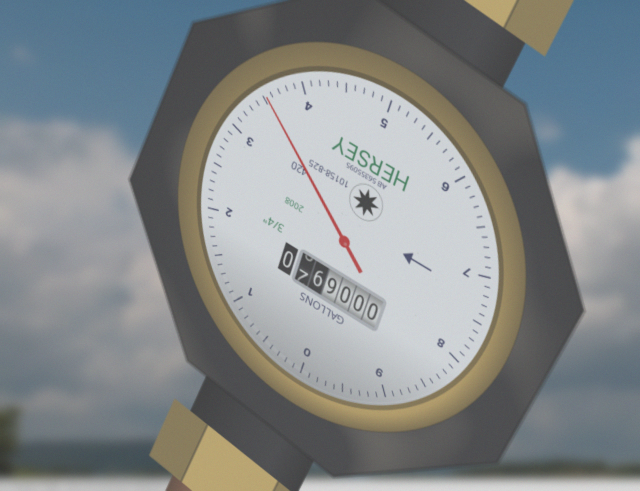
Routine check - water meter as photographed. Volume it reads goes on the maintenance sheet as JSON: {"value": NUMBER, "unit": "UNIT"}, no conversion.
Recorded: {"value": 6923.5, "unit": "gal"}
